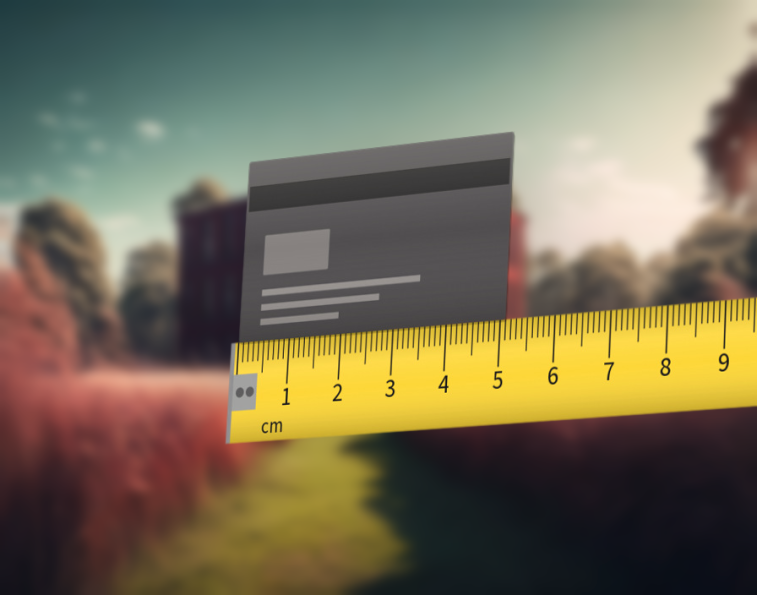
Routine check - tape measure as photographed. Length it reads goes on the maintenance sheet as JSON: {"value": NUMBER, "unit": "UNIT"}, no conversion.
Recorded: {"value": 5.1, "unit": "cm"}
